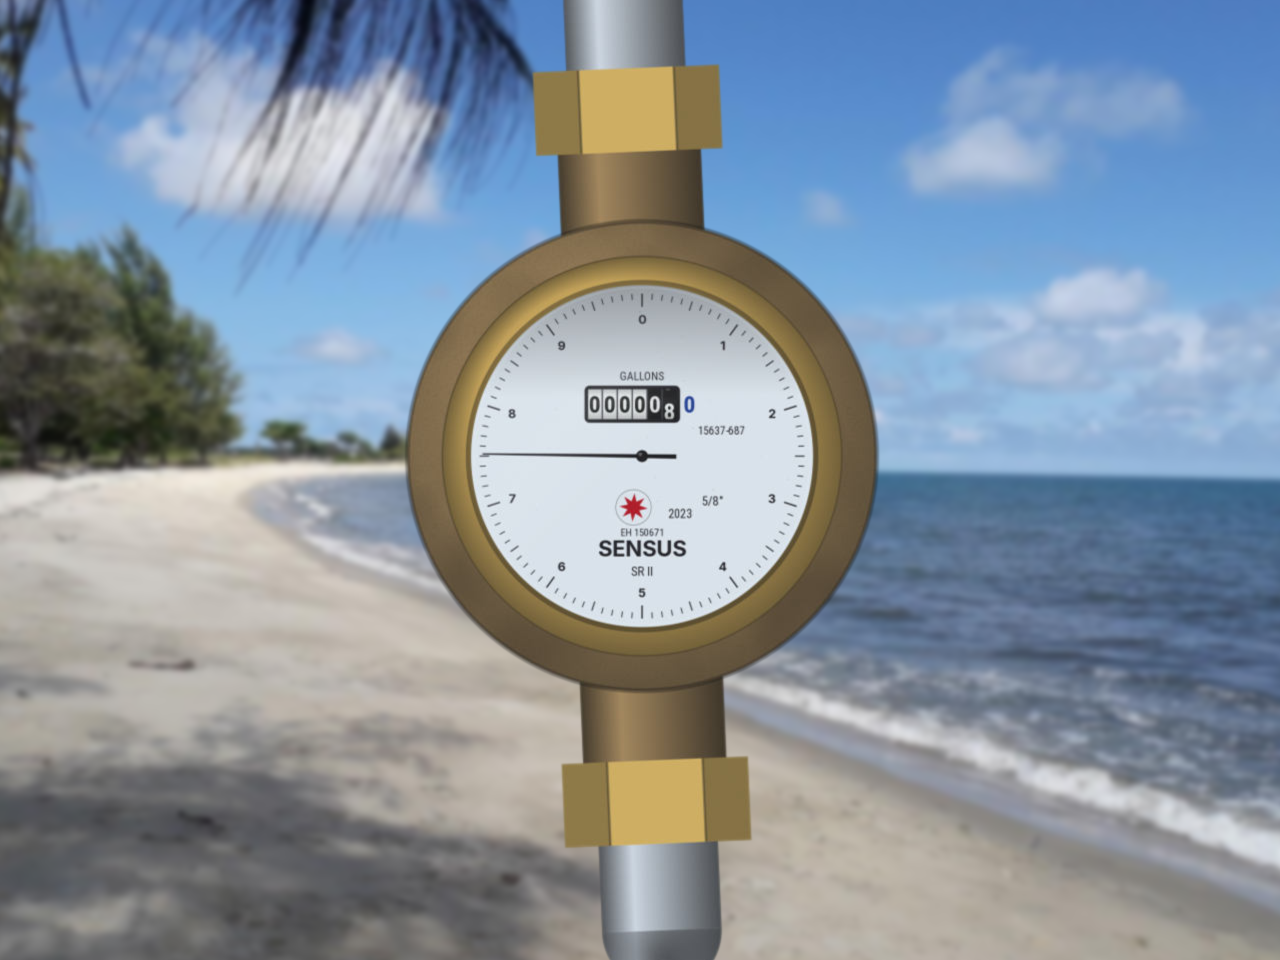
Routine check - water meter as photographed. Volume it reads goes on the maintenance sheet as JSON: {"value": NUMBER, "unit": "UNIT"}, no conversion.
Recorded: {"value": 77.5, "unit": "gal"}
